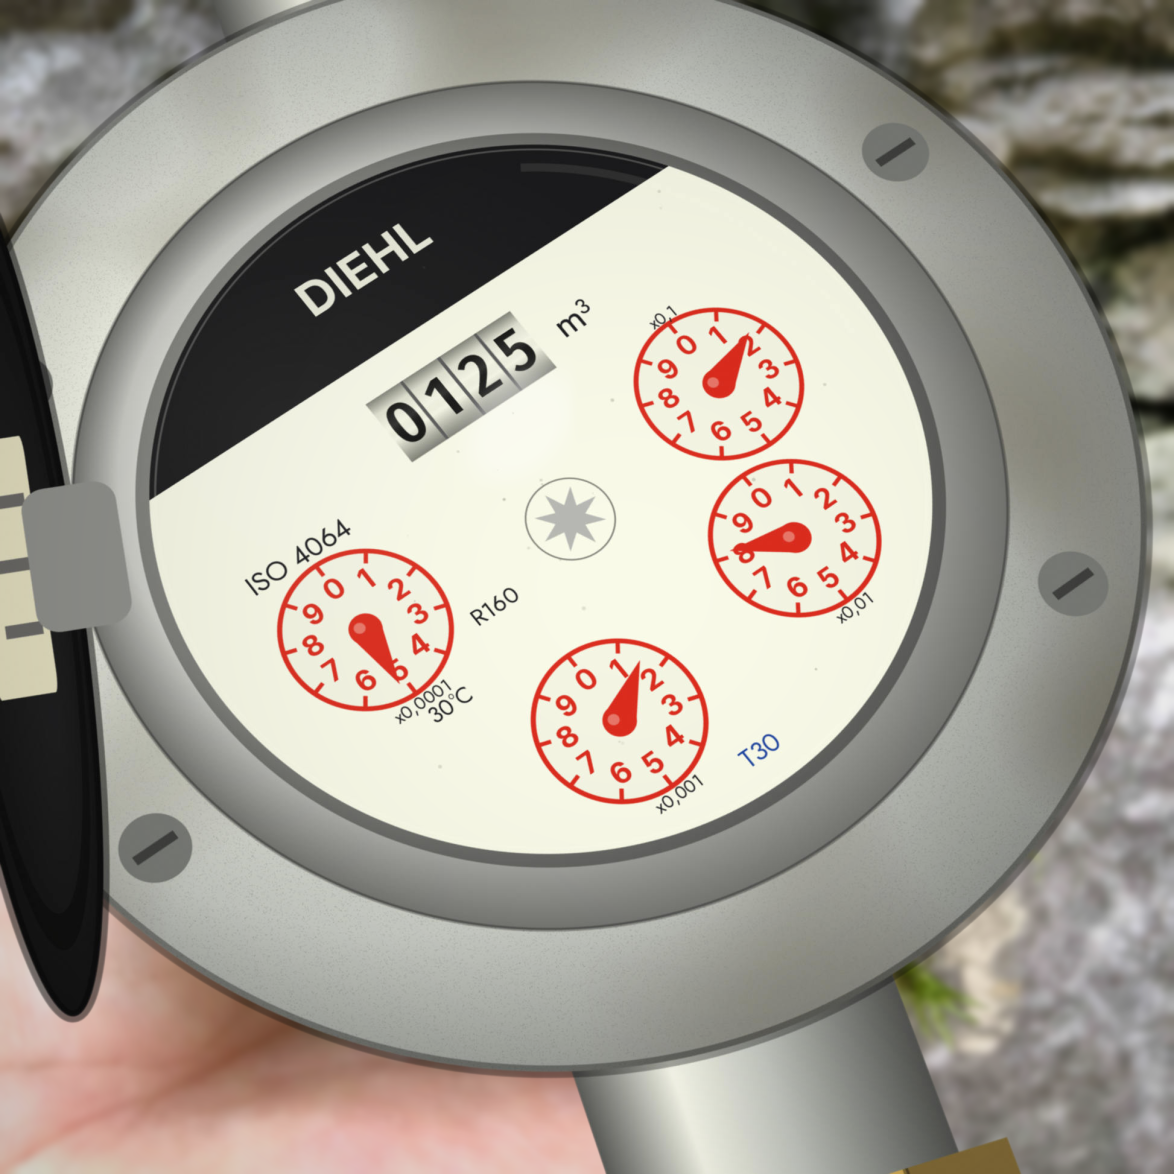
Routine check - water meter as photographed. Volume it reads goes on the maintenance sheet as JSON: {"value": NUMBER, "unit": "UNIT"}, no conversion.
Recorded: {"value": 125.1815, "unit": "m³"}
